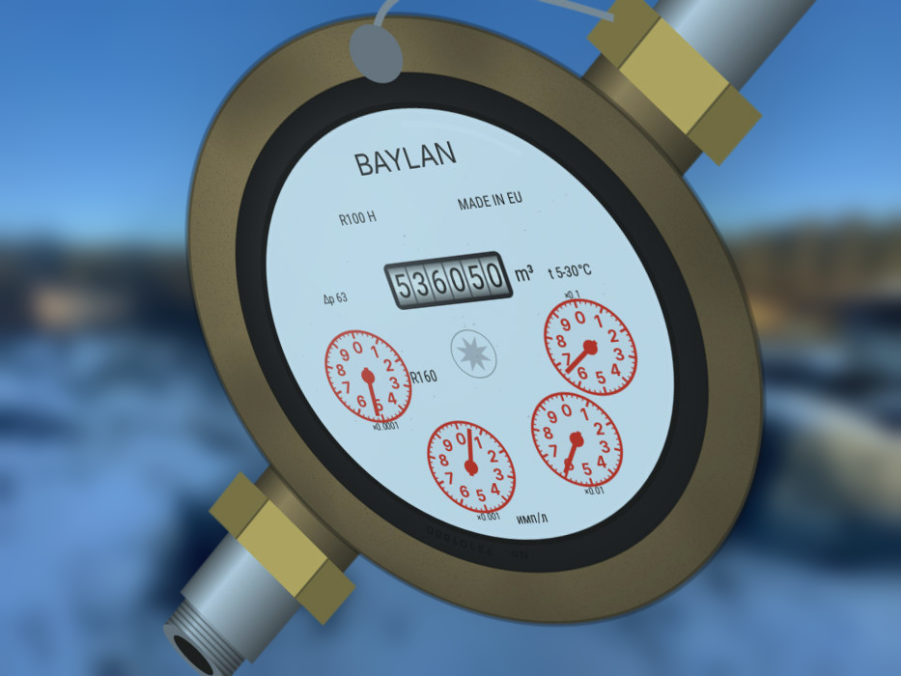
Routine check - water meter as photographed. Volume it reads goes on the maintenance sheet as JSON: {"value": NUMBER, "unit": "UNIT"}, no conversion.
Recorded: {"value": 536050.6605, "unit": "m³"}
